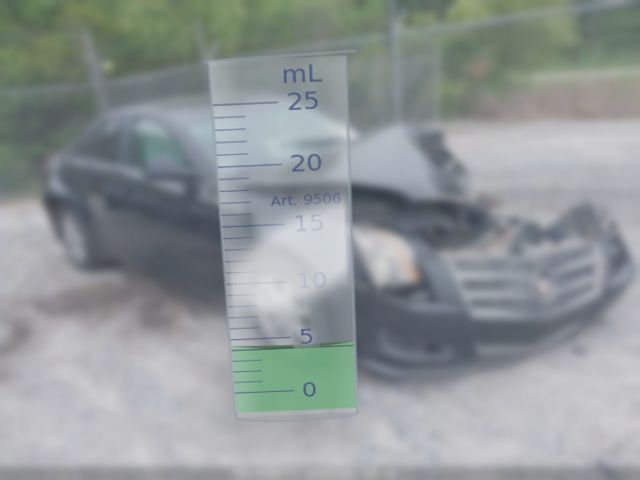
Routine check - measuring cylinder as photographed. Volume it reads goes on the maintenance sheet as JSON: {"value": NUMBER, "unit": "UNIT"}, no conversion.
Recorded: {"value": 4, "unit": "mL"}
